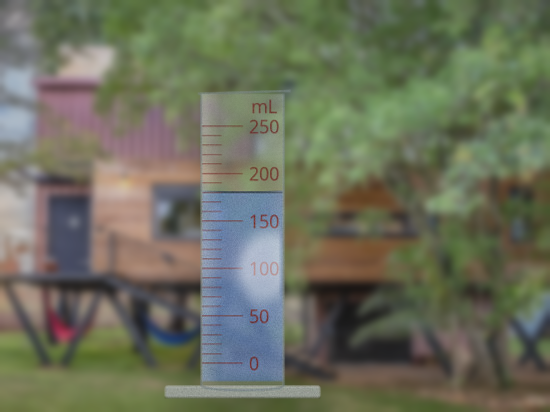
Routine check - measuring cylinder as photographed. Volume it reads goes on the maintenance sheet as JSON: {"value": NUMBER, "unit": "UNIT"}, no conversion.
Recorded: {"value": 180, "unit": "mL"}
